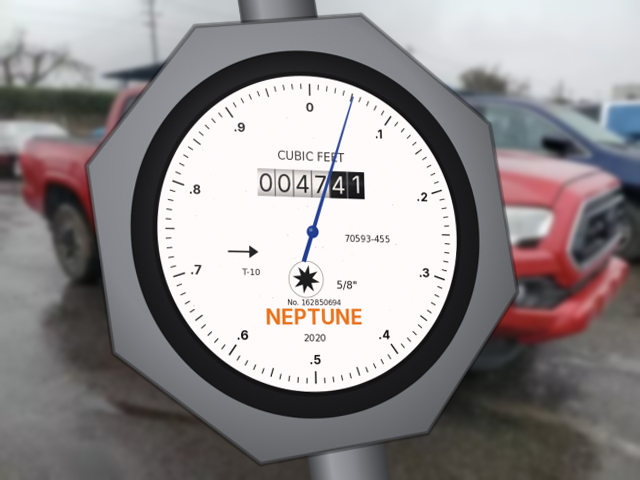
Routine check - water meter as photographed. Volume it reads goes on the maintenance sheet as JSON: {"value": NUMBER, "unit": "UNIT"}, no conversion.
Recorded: {"value": 4741.05, "unit": "ft³"}
